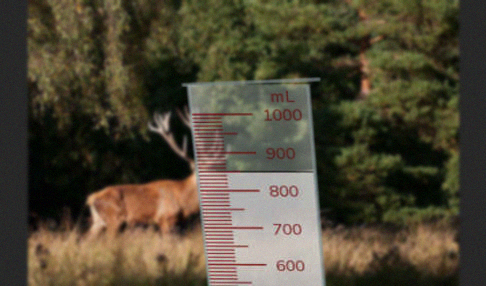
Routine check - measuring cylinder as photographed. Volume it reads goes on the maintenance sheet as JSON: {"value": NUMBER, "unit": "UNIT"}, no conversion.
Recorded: {"value": 850, "unit": "mL"}
